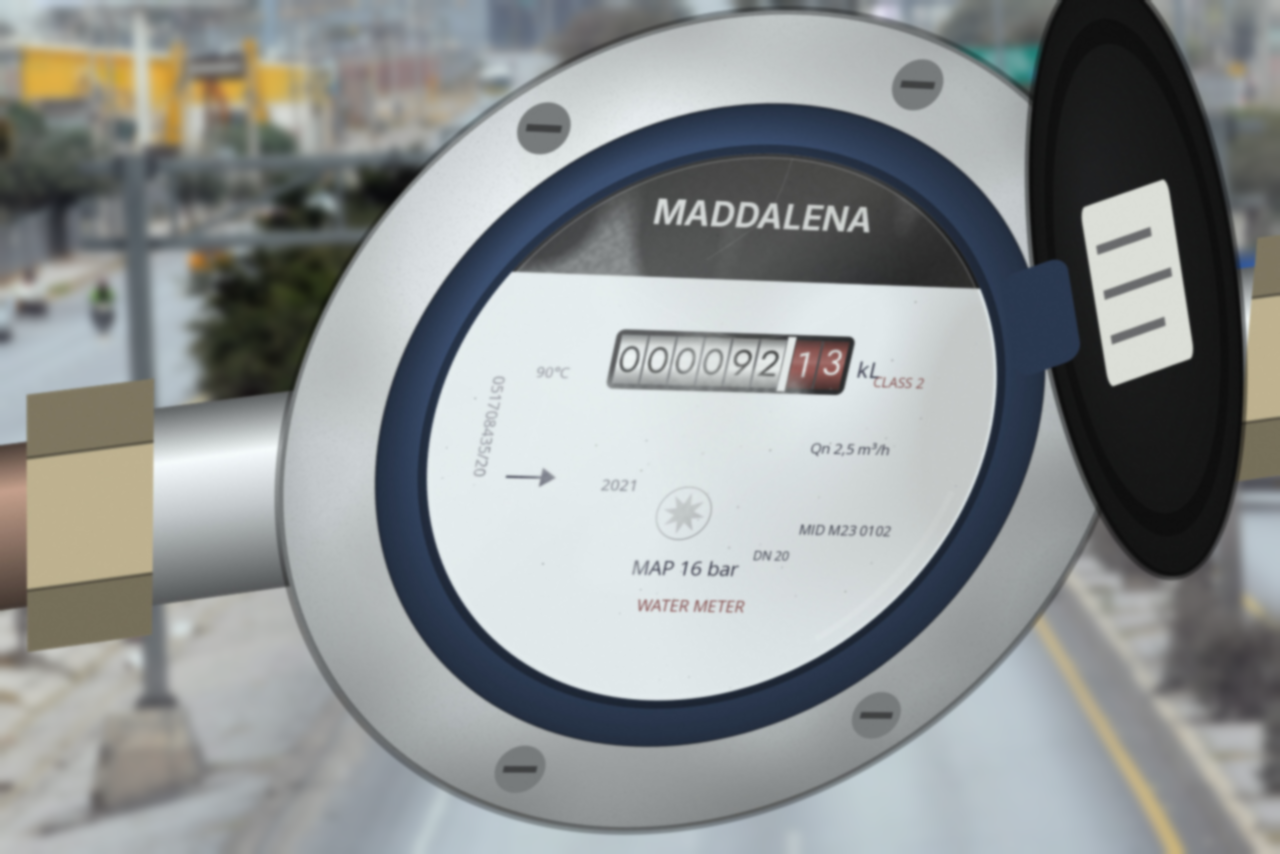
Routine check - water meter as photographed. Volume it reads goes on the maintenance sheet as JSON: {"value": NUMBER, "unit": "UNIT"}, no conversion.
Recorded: {"value": 92.13, "unit": "kL"}
